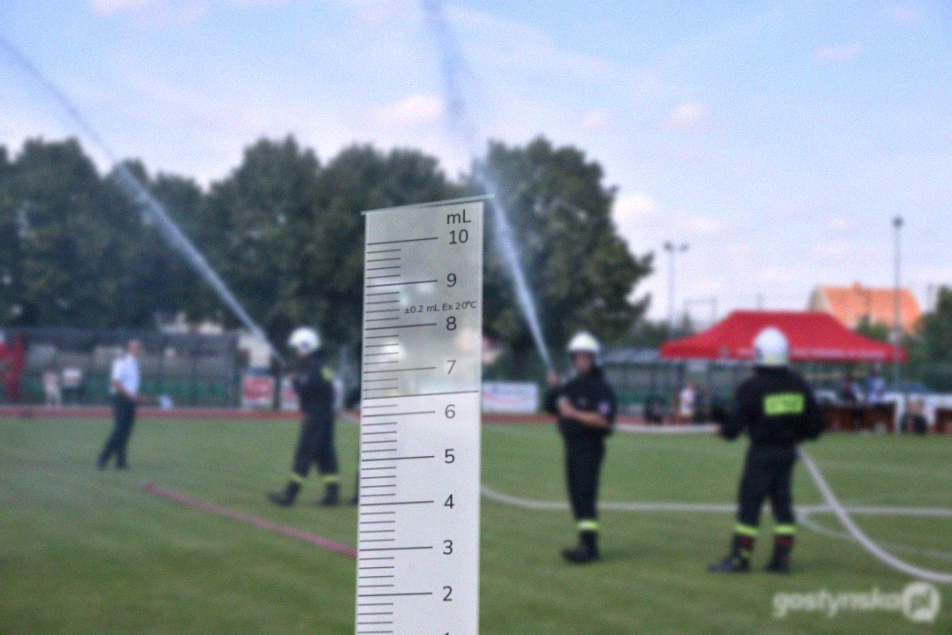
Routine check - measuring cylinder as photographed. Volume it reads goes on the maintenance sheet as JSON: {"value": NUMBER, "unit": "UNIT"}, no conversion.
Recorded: {"value": 6.4, "unit": "mL"}
